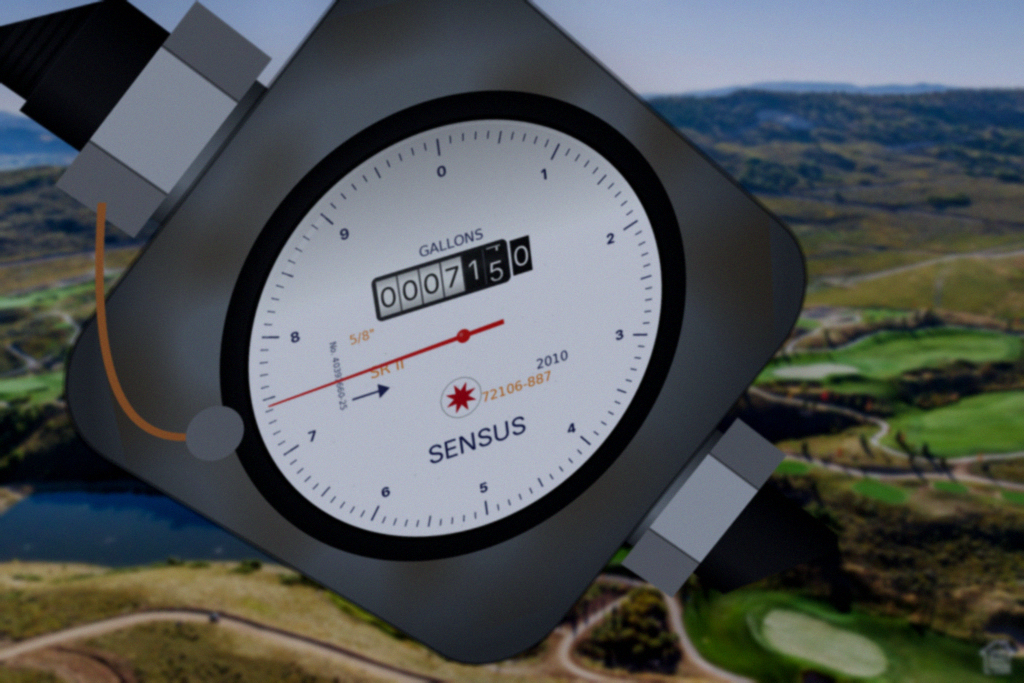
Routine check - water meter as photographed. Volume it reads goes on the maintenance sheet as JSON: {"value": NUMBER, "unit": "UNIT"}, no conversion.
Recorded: {"value": 7147.4, "unit": "gal"}
